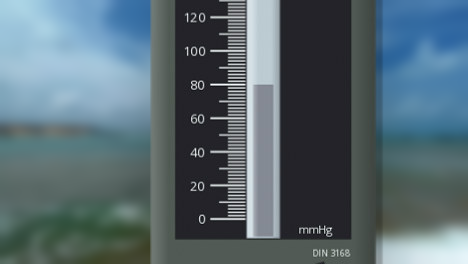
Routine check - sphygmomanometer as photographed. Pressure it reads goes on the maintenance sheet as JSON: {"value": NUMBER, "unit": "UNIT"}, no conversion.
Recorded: {"value": 80, "unit": "mmHg"}
